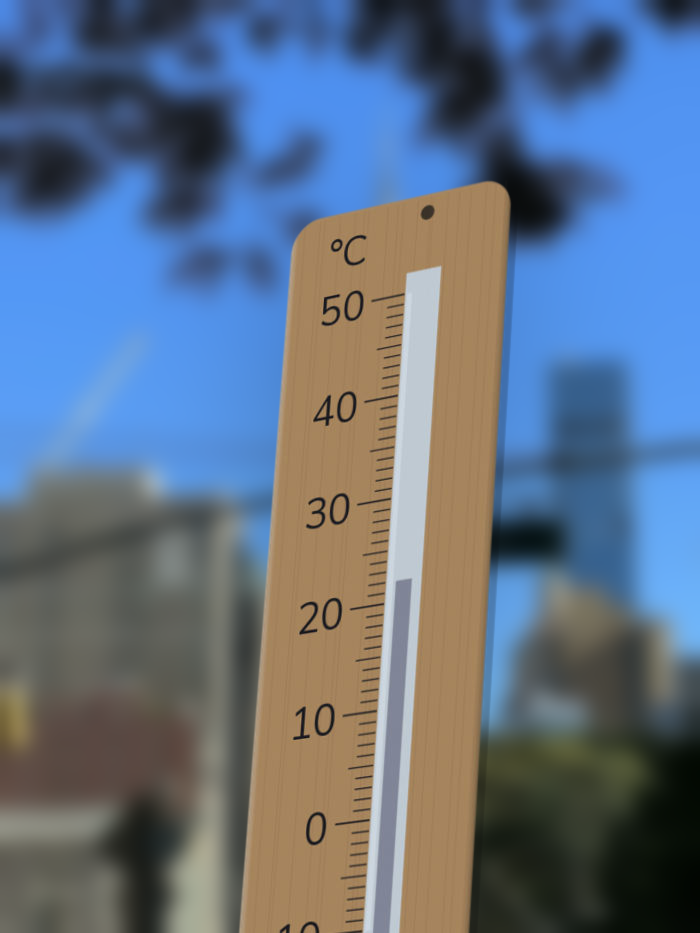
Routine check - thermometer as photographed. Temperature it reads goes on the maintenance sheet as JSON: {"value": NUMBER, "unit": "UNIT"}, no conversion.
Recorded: {"value": 22, "unit": "°C"}
